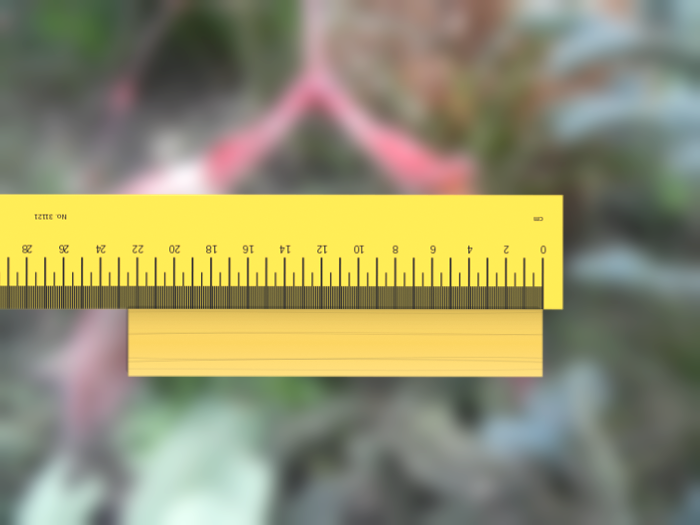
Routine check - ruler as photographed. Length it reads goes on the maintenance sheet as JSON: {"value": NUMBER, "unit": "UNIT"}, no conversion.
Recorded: {"value": 22.5, "unit": "cm"}
